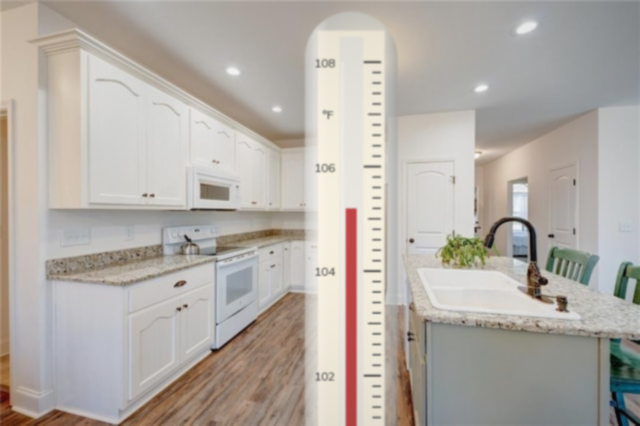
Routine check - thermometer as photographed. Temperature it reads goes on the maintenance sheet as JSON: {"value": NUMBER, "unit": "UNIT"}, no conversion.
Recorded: {"value": 105.2, "unit": "°F"}
